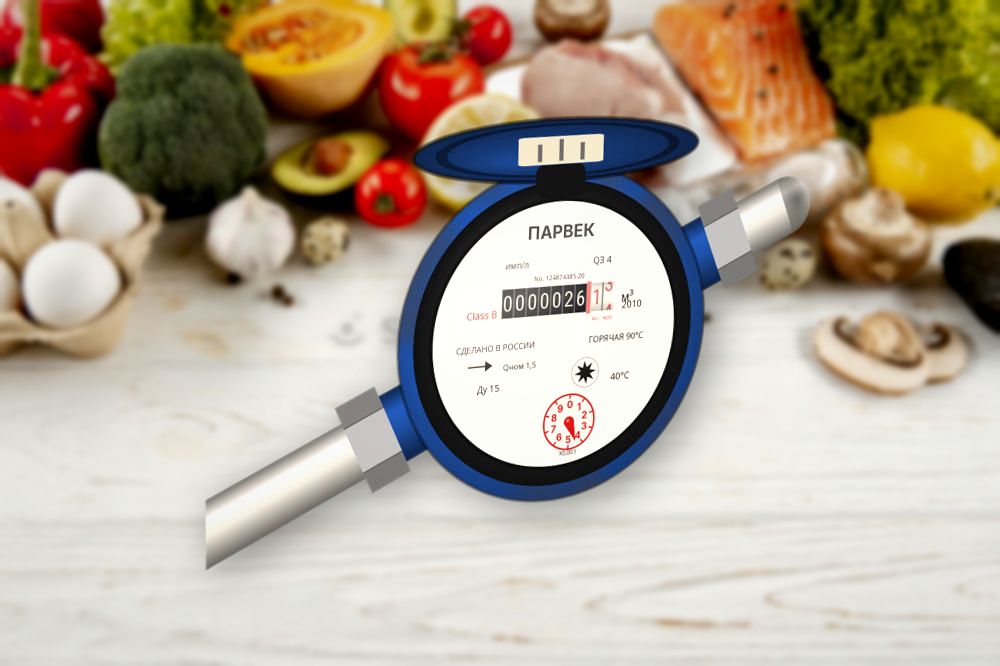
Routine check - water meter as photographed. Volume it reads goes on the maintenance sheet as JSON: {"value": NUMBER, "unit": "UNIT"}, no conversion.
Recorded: {"value": 26.134, "unit": "m³"}
